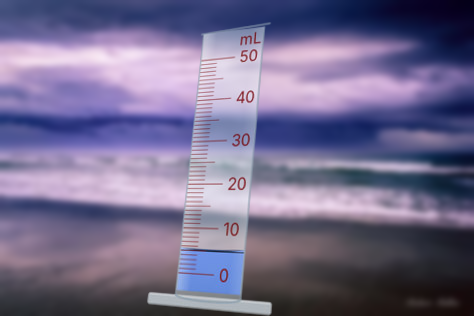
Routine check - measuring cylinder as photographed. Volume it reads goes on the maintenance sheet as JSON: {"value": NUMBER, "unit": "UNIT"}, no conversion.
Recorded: {"value": 5, "unit": "mL"}
